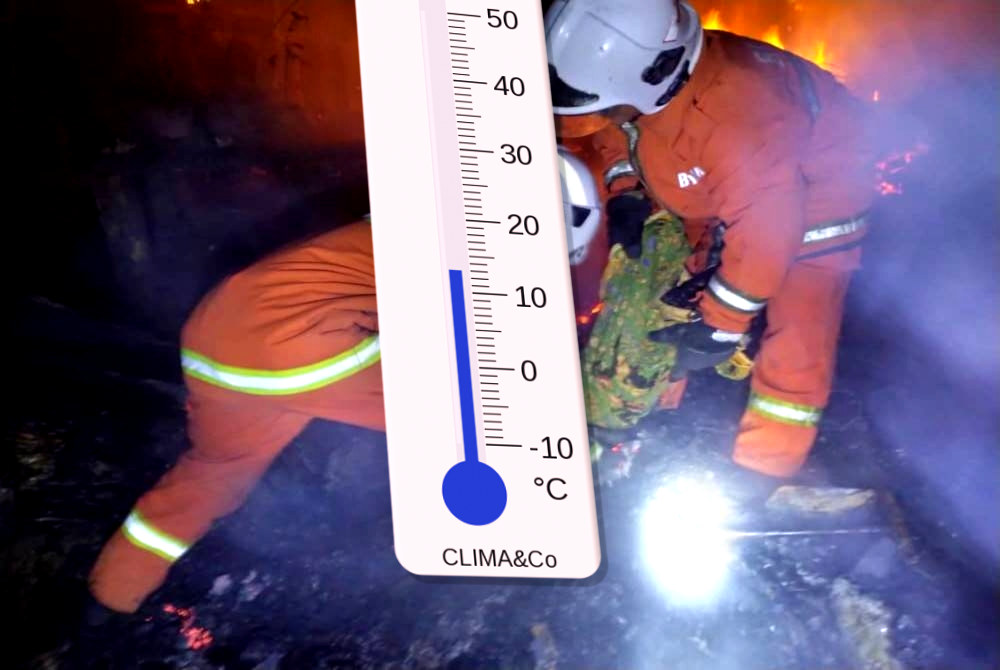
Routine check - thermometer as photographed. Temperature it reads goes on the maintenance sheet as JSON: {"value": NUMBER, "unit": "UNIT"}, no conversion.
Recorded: {"value": 13, "unit": "°C"}
